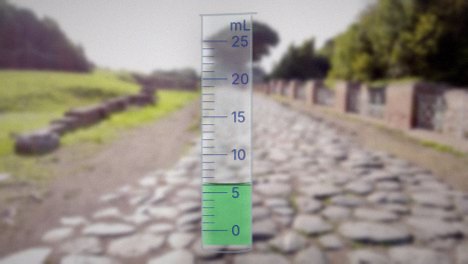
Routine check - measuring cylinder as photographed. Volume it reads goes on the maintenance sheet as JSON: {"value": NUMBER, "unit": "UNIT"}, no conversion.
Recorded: {"value": 6, "unit": "mL"}
